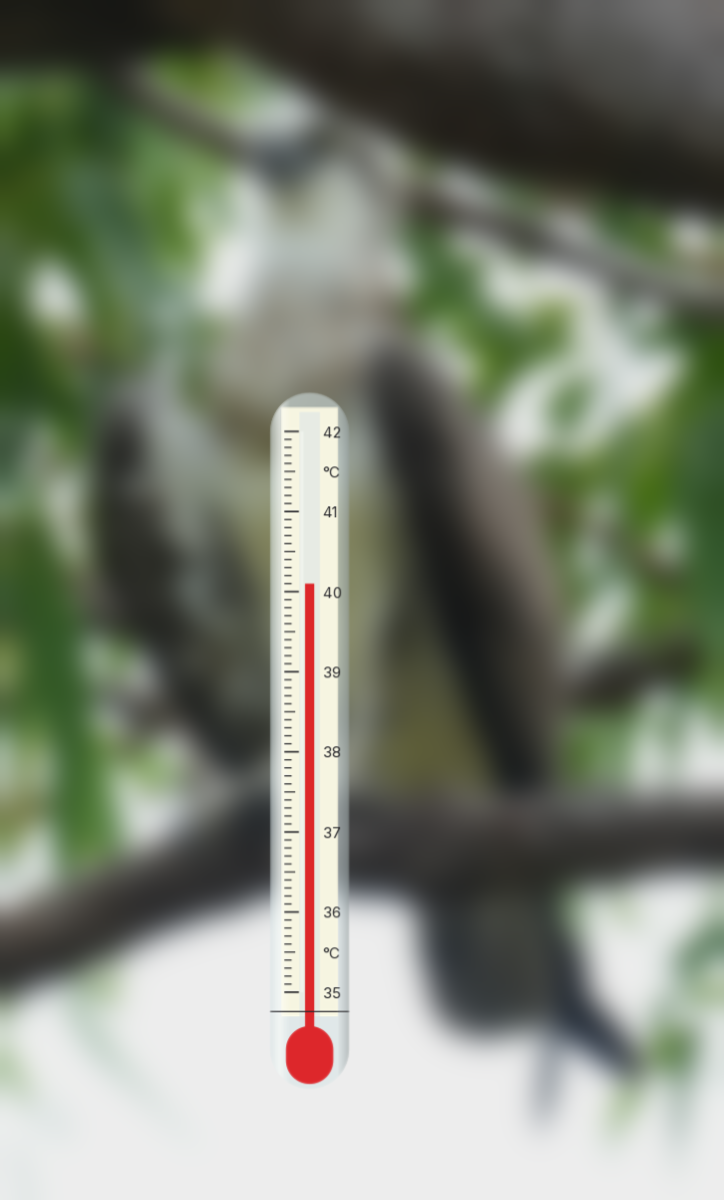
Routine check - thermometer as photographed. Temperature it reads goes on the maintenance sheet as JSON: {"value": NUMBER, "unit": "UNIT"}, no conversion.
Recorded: {"value": 40.1, "unit": "°C"}
